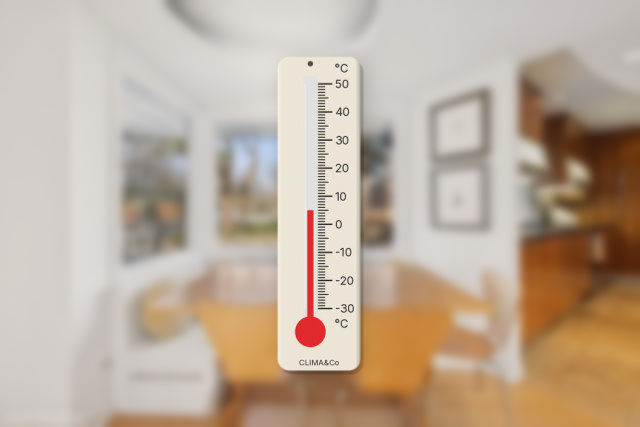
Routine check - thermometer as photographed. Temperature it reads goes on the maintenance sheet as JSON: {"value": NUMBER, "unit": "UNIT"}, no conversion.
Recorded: {"value": 5, "unit": "°C"}
